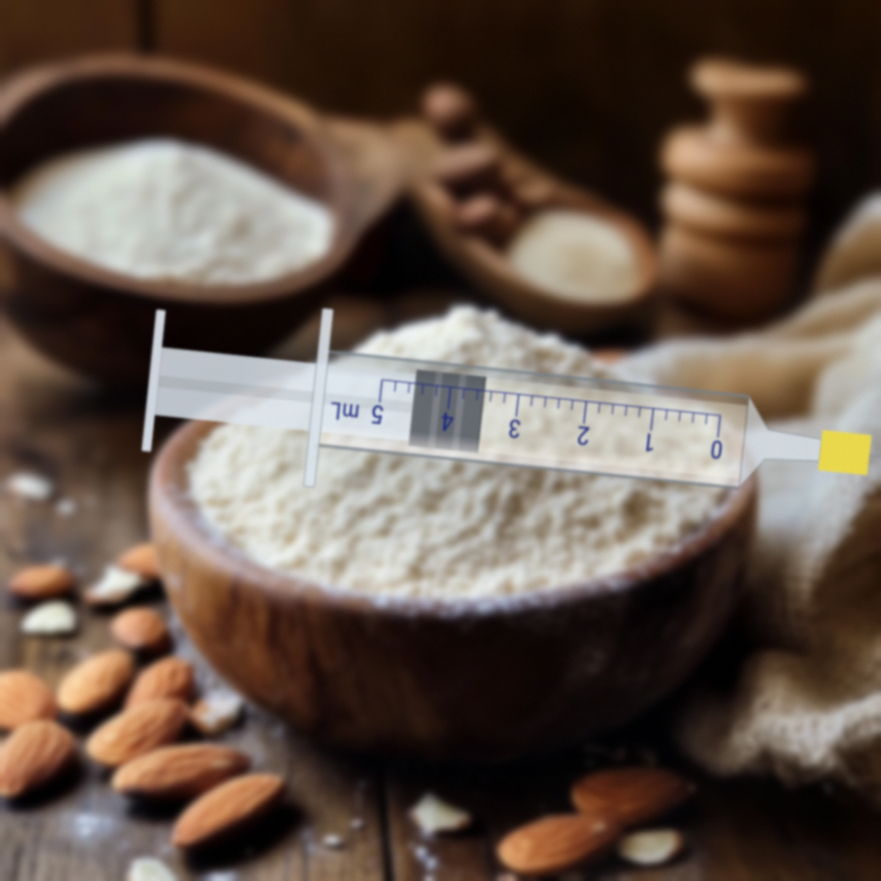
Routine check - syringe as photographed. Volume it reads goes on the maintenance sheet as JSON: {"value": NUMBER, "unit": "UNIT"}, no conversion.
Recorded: {"value": 3.5, "unit": "mL"}
